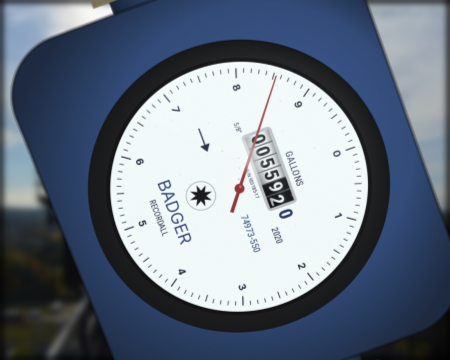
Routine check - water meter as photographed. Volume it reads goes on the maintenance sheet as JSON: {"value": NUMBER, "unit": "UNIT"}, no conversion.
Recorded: {"value": 55918.5, "unit": "gal"}
